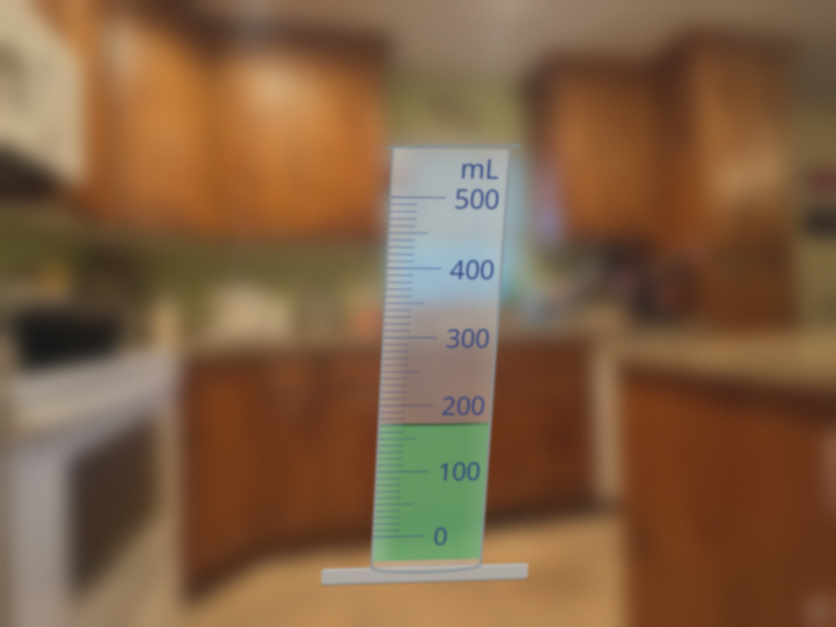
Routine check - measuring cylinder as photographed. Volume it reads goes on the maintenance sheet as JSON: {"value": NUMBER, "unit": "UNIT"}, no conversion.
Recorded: {"value": 170, "unit": "mL"}
